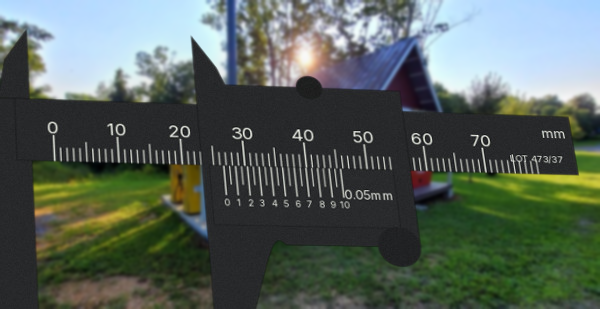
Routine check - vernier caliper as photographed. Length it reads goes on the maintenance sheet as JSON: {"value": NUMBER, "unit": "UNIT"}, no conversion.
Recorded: {"value": 26.6, "unit": "mm"}
